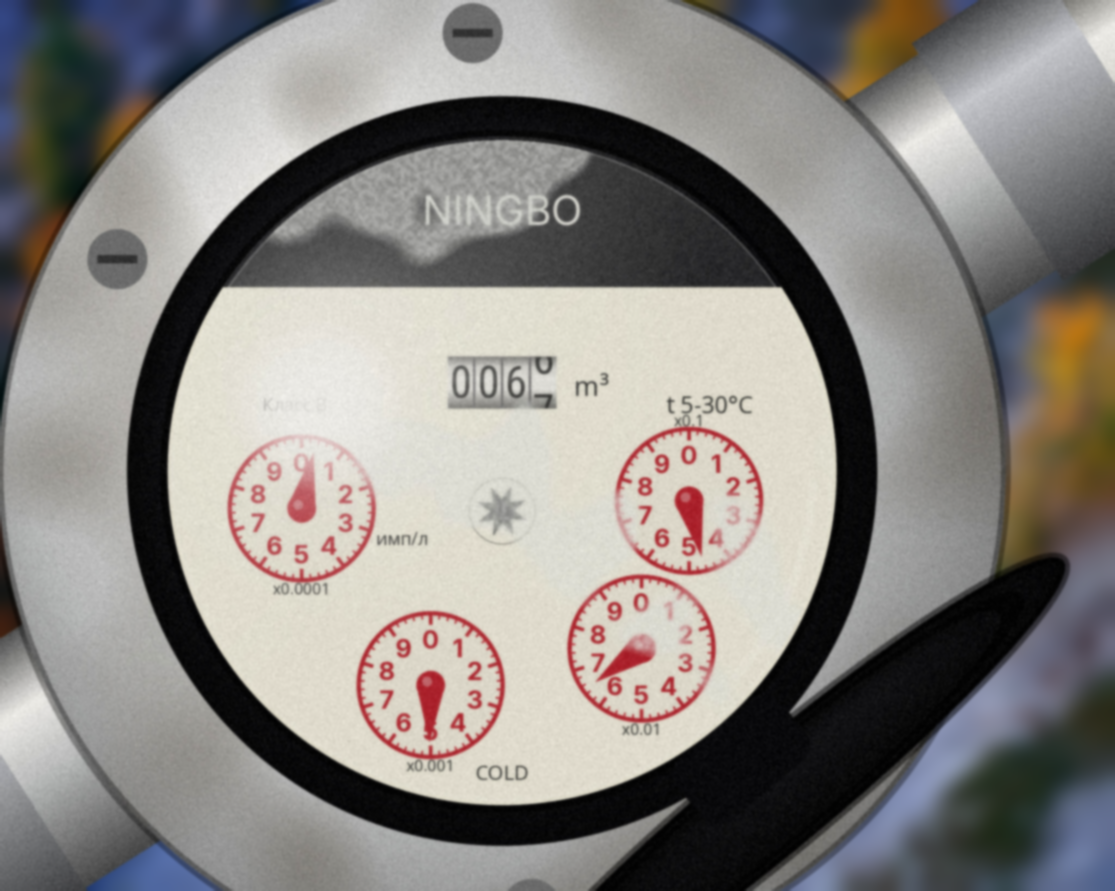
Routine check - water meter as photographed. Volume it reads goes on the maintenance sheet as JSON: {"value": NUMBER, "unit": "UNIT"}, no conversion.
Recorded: {"value": 66.4650, "unit": "m³"}
